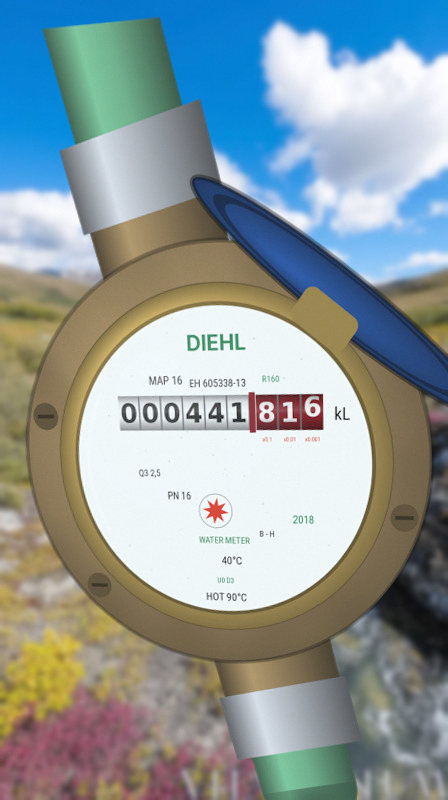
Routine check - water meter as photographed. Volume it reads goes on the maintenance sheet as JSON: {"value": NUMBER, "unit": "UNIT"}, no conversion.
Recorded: {"value": 441.816, "unit": "kL"}
